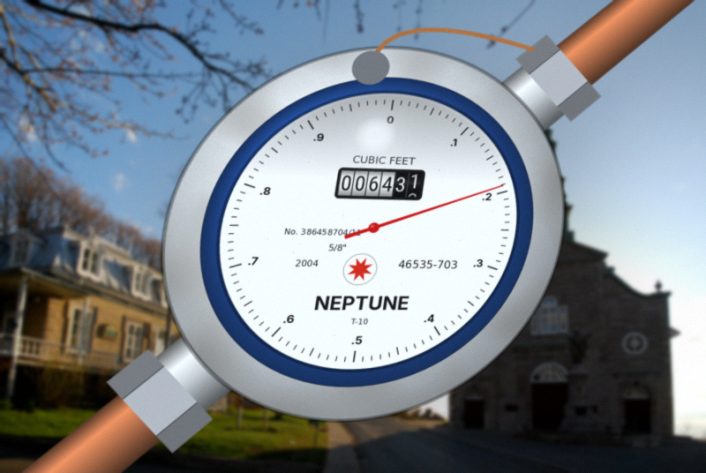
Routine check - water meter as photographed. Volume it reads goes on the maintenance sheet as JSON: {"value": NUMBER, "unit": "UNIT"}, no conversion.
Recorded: {"value": 6431.19, "unit": "ft³"}
